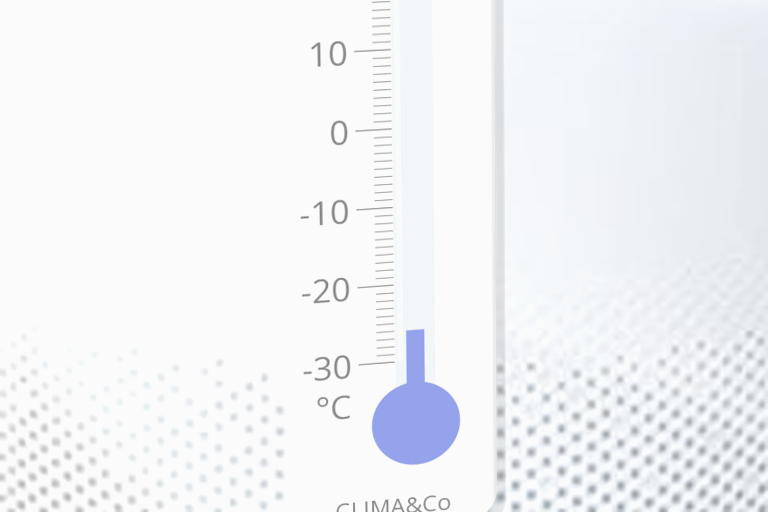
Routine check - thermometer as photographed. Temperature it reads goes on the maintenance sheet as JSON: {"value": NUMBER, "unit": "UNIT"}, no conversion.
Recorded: {"value": -26, "unit": "°C"}
